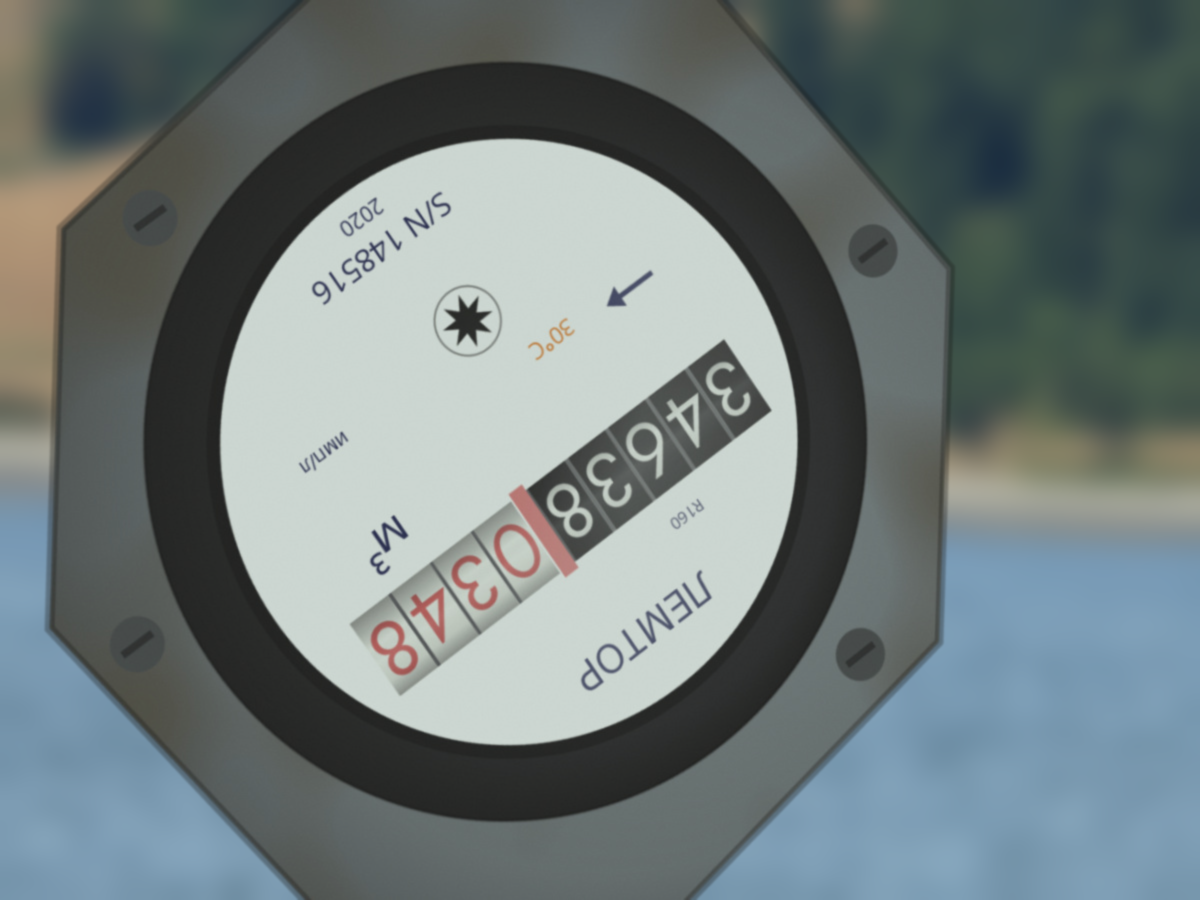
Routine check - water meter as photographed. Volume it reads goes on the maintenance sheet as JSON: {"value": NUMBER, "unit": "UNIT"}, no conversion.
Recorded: {"value": 34638.0348, "unit": "m³"}
